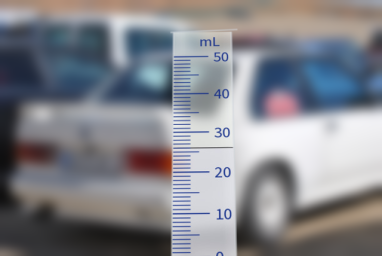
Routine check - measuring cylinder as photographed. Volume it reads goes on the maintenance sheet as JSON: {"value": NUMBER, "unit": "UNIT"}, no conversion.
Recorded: {"value": 26, "unit": "mL"}
